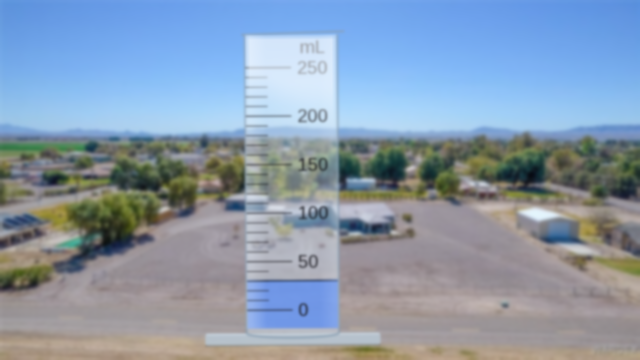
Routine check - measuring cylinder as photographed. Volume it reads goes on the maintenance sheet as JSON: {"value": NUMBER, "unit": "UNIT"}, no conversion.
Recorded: {"value": 30, "unit": "mL"}
